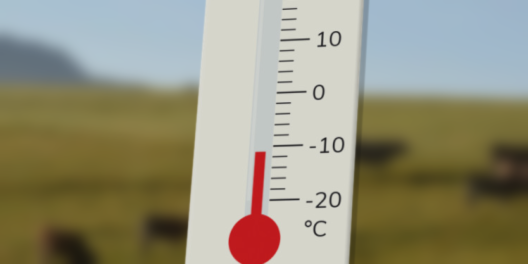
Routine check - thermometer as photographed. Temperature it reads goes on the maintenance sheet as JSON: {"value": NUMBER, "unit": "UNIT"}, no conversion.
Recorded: {"value": -11, "unit": "°C"}
